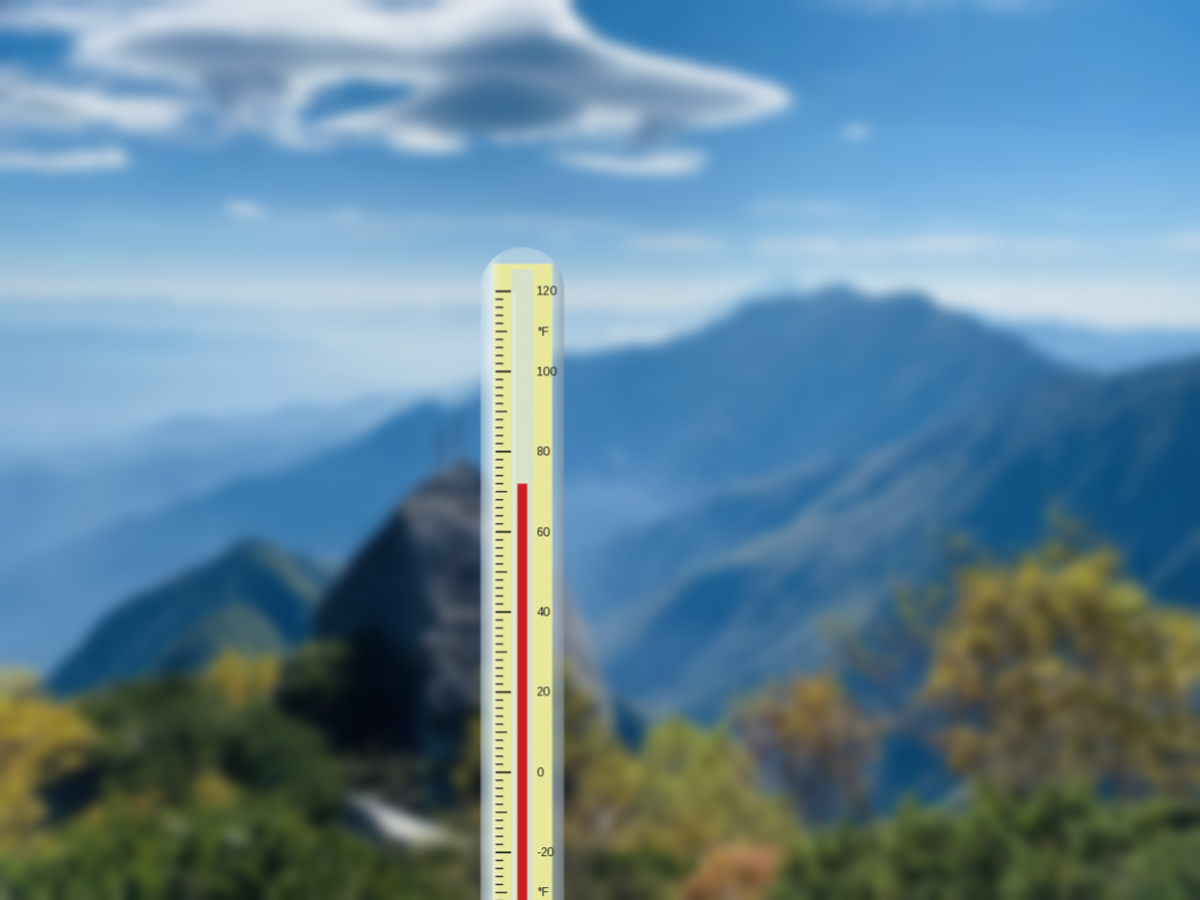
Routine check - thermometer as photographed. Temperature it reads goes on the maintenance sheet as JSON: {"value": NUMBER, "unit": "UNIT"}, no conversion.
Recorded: {"value": 72, "unit": "°F"}
